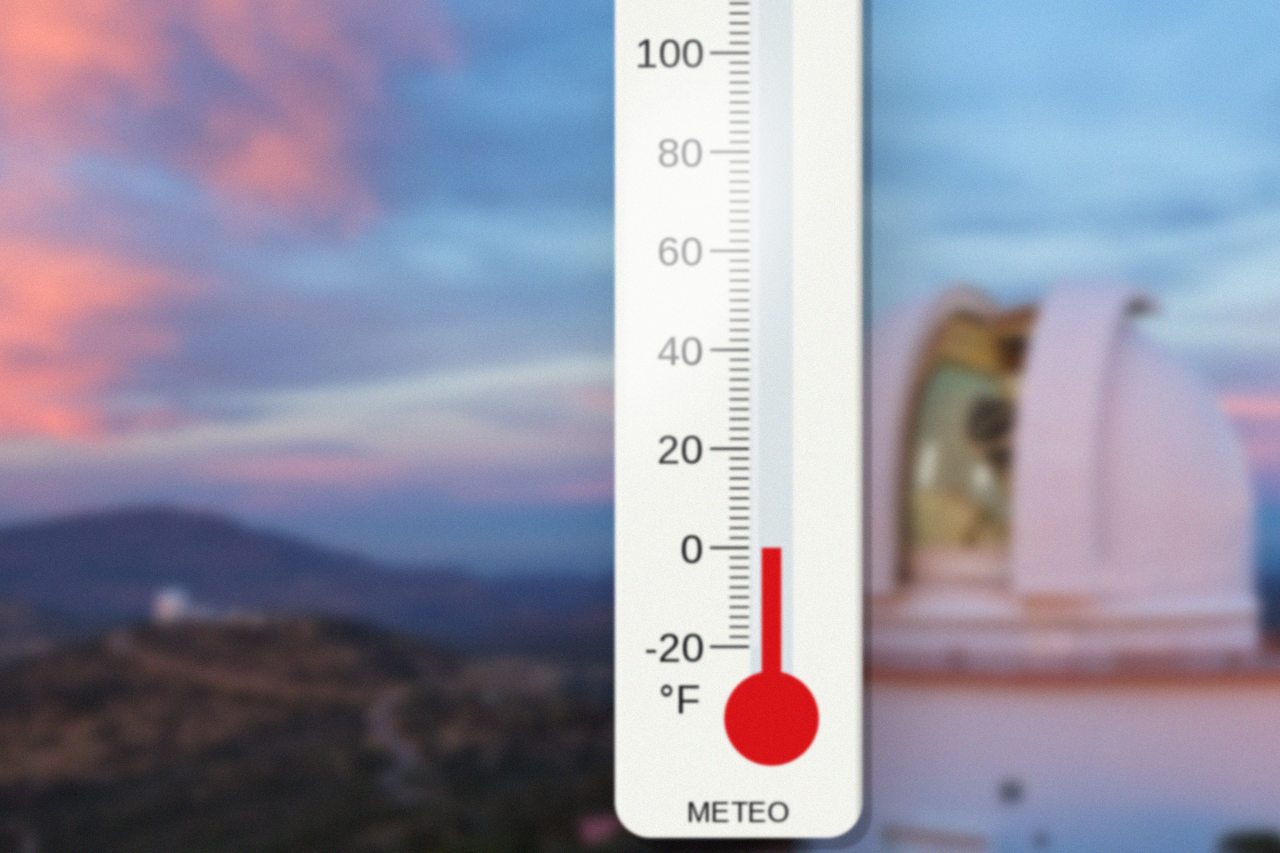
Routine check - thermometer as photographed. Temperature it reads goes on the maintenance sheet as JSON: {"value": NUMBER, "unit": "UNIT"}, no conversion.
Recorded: {"value": 0, "unit": "°F"}
